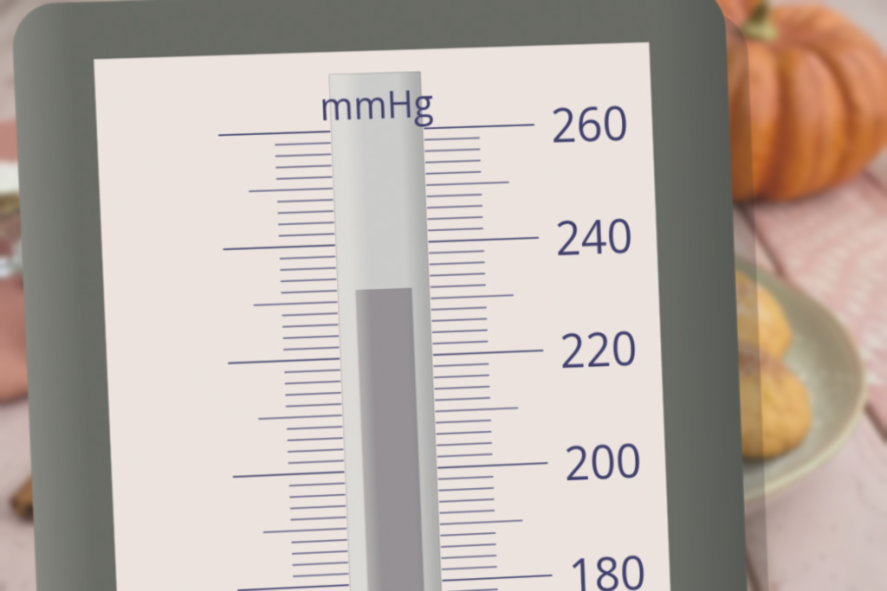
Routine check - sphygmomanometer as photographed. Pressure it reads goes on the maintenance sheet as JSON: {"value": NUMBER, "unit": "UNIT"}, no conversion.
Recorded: {"value": 232, "unit": "mmHg"}
